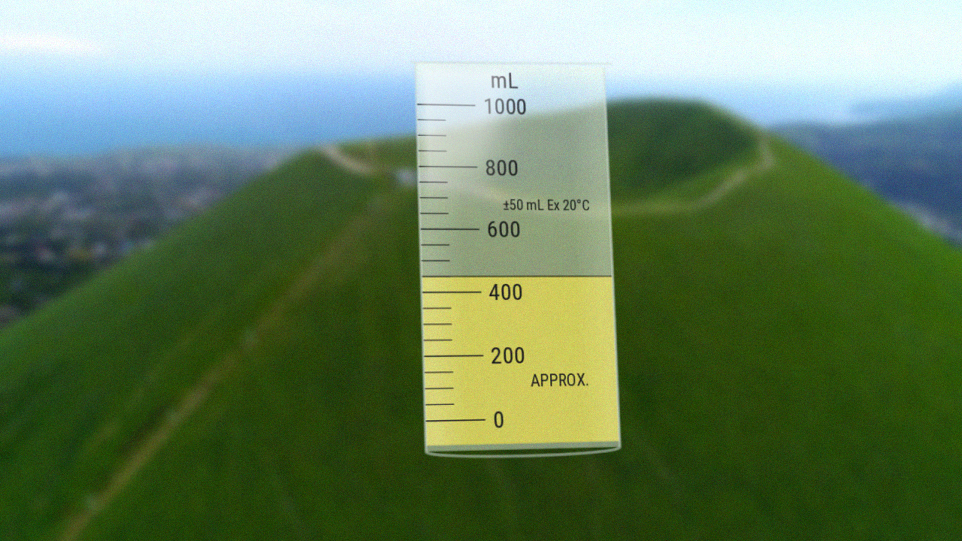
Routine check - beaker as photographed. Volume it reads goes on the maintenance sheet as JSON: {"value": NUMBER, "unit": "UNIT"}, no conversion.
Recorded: {"value": 450, "unit": "mL"}
